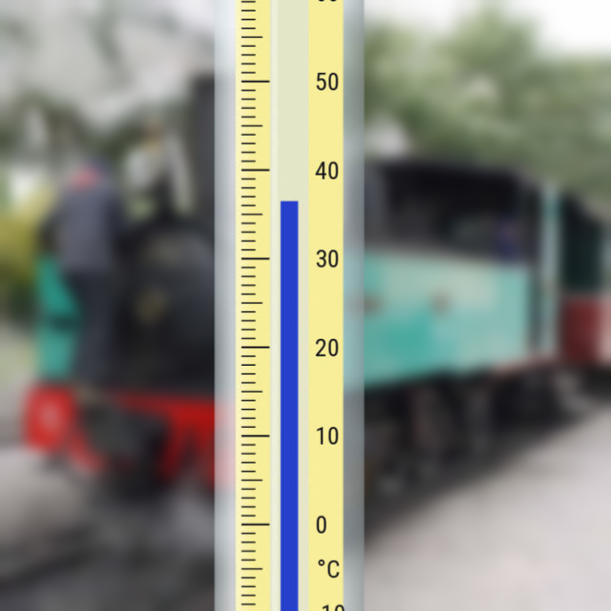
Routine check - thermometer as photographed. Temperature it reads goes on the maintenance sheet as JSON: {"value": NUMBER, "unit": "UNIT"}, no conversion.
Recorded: {"value": 36.5, "unit": "°C"}
